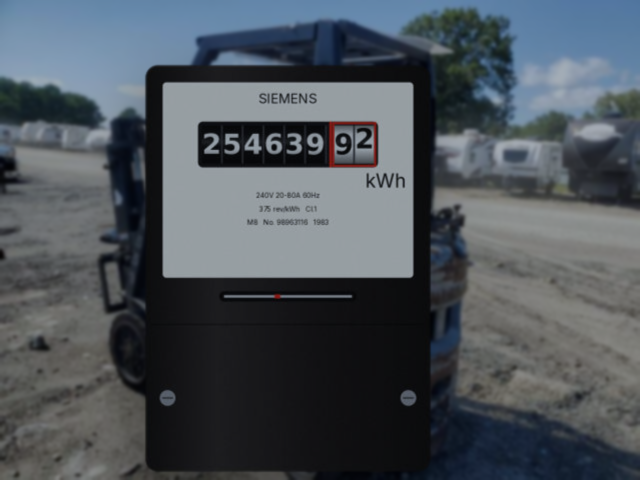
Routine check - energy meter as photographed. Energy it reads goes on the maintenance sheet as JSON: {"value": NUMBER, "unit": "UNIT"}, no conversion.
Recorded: {"value": 254639.92, "unit": "kWh"}
